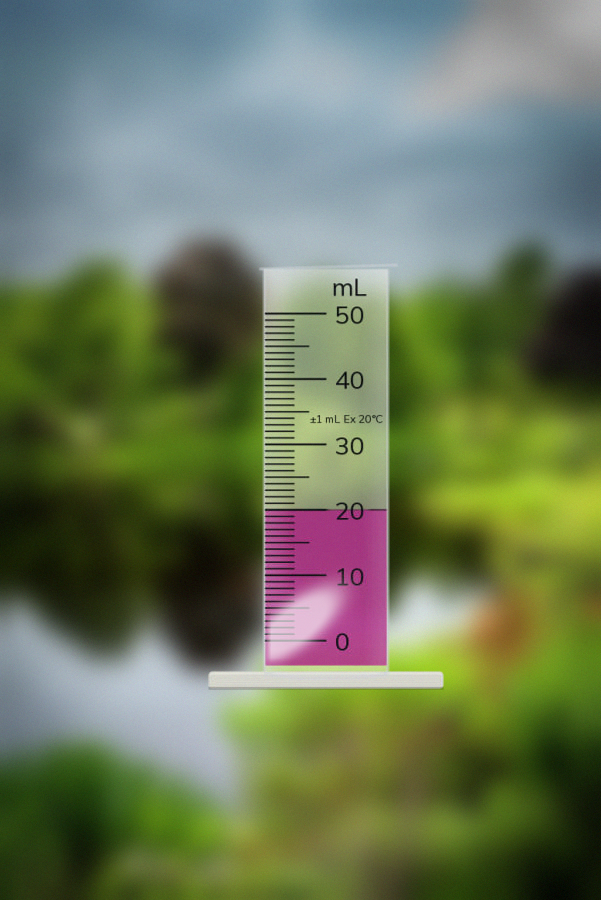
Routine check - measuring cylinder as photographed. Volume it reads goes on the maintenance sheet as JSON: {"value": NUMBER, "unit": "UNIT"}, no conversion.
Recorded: {"value": 20, "unit": "mL"}
